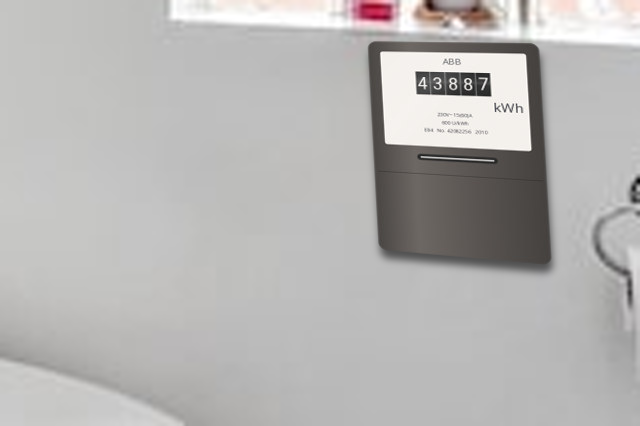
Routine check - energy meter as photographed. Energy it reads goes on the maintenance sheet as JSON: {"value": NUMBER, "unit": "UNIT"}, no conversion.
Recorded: {"value": 43887, "unit": "kWh"}
